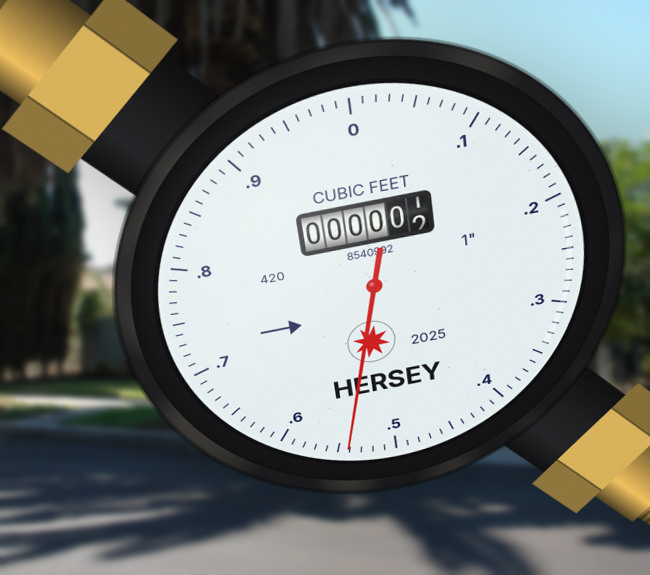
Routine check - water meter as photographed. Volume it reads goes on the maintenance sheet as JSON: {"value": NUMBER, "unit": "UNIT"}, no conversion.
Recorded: {"value": 1.54, "unit": "ft³"}
